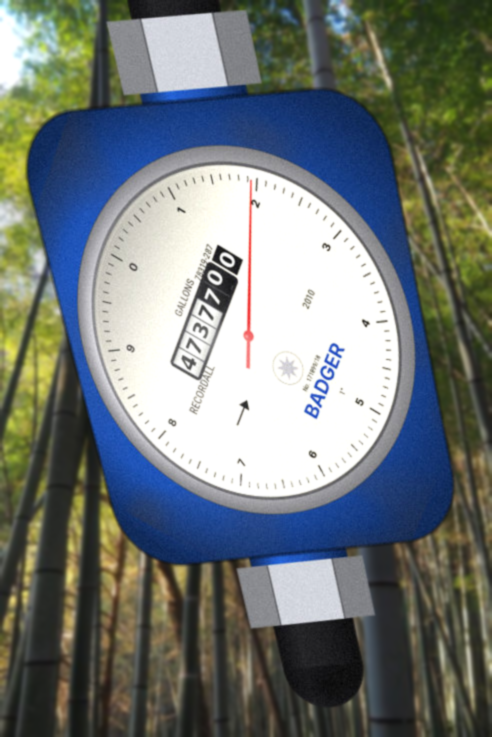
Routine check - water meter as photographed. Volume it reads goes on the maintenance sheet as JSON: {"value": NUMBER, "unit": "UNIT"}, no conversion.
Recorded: {"value": 4737701.9, "unit": "gal"}
